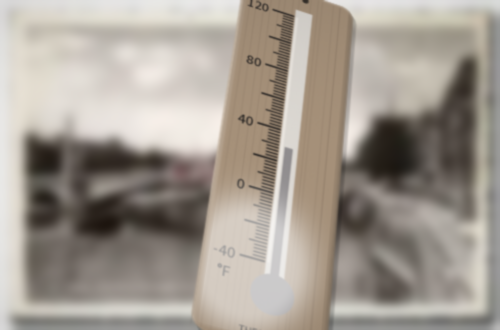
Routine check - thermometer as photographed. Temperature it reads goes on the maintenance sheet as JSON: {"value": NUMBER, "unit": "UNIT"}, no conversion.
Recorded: {"value": 30, "unit": "°F"}
